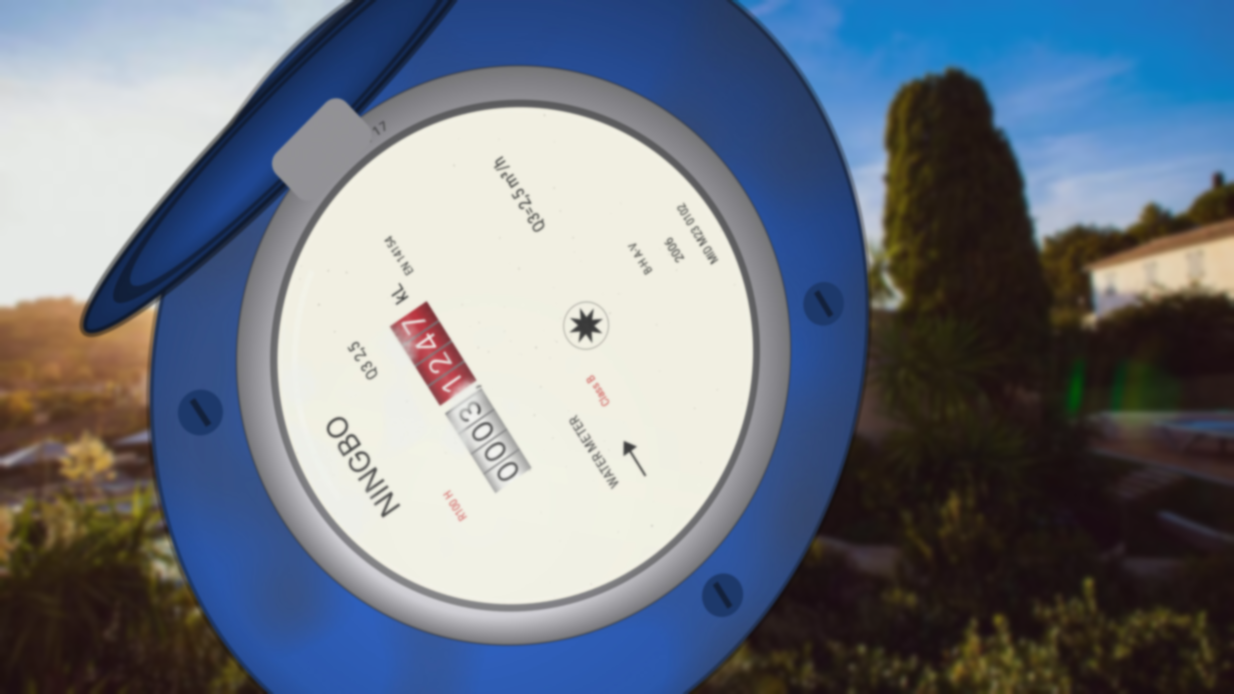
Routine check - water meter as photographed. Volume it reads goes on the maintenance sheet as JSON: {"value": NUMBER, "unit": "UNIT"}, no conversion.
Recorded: {"value": 3.1247, "unit": "kL"}
